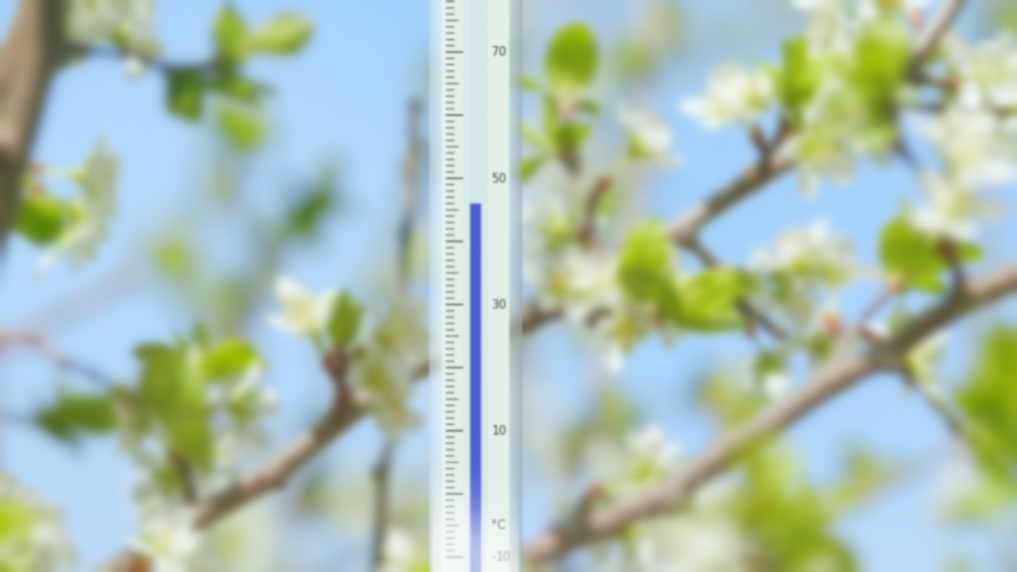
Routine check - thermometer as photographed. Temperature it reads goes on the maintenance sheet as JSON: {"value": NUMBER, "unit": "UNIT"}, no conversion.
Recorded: {"value": 46, "unit": "°C"}
